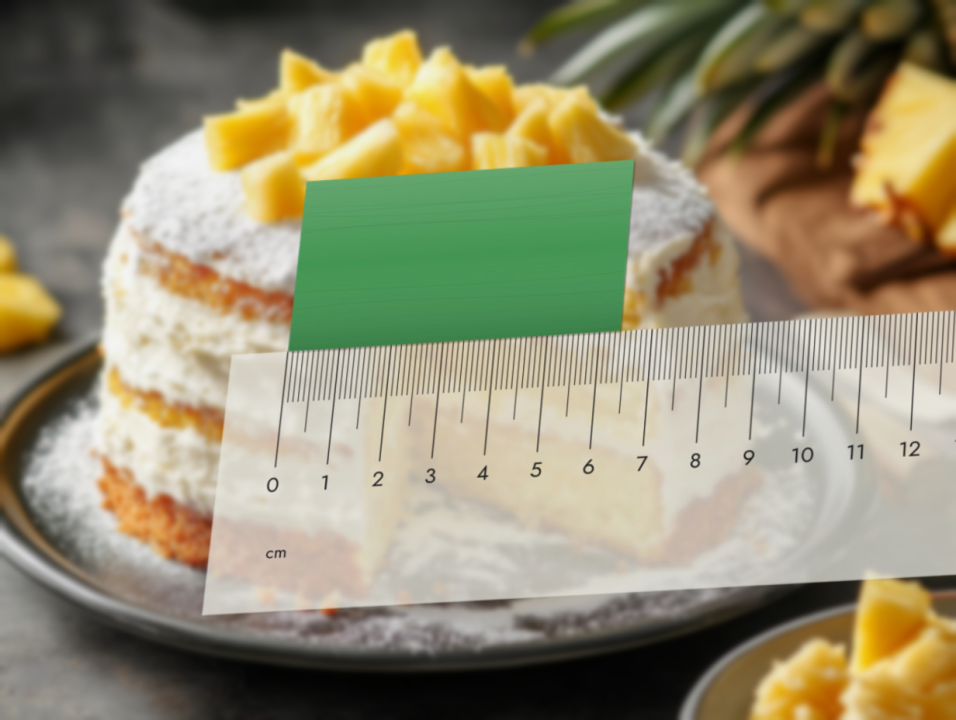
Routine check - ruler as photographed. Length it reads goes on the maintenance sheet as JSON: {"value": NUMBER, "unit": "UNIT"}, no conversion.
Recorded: {"value": 6.4, "unit": "cm"}
